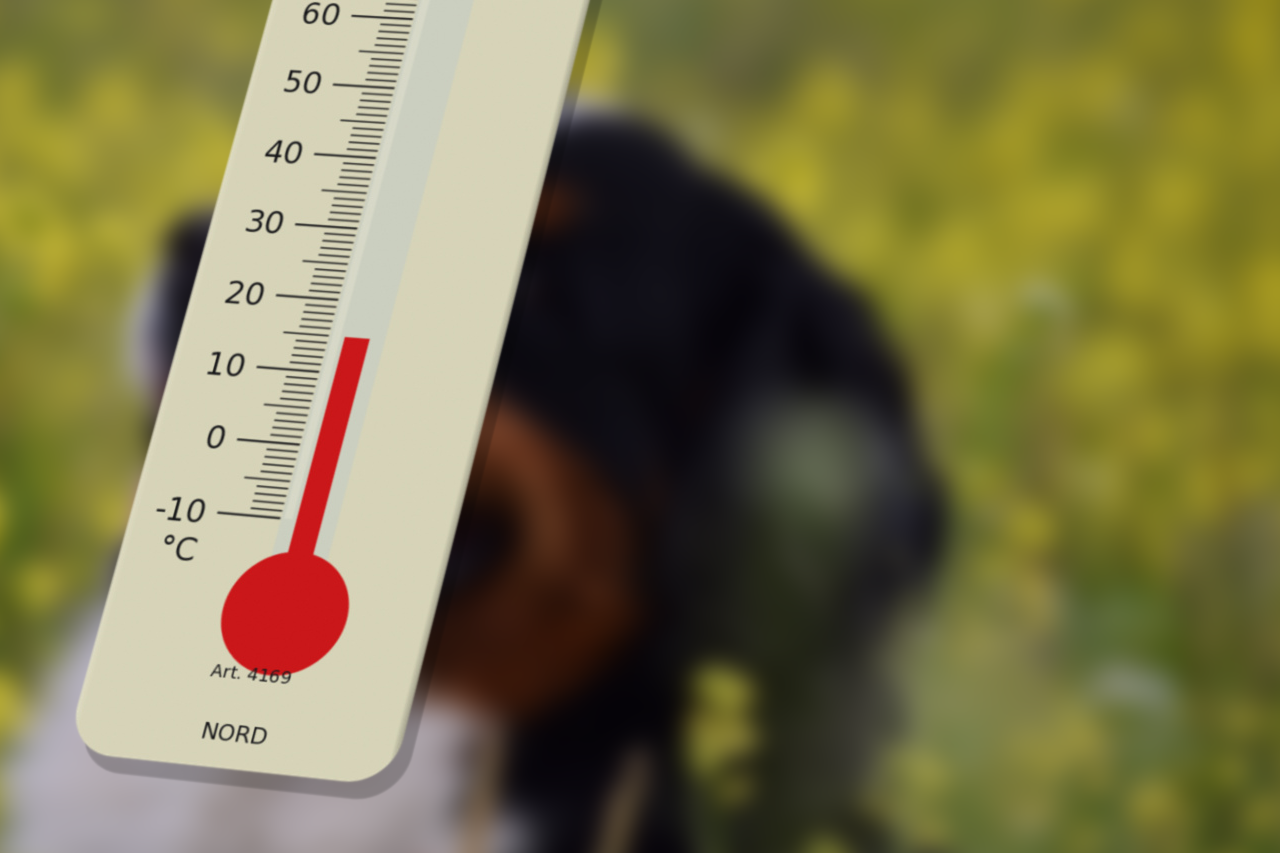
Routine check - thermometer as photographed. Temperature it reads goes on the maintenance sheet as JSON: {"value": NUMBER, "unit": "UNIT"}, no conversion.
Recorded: {"value": 15, "unit": "°C"}
